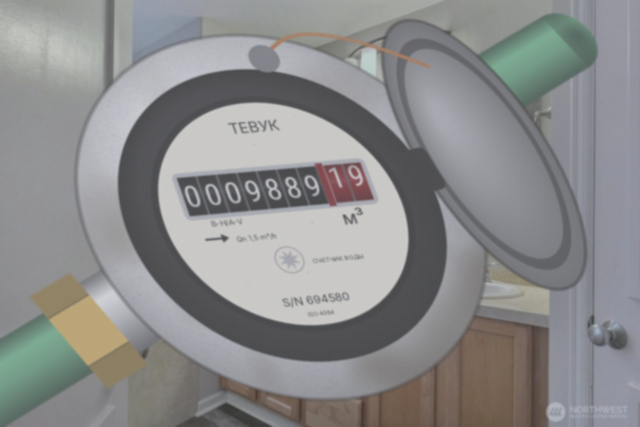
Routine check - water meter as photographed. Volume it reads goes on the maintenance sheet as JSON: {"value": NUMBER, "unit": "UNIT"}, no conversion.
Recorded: {"value": 9889.19, "unit": "m³"}
